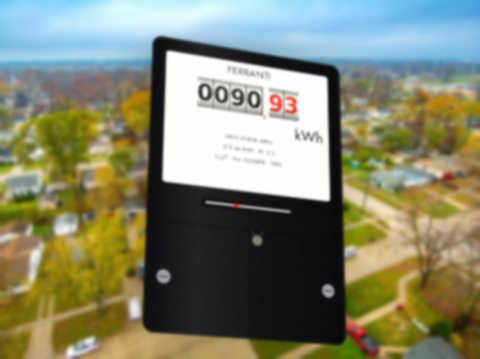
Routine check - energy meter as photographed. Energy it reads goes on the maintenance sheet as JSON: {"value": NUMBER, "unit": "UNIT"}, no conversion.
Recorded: {"value": 90.93, "unit": "kWh"}
